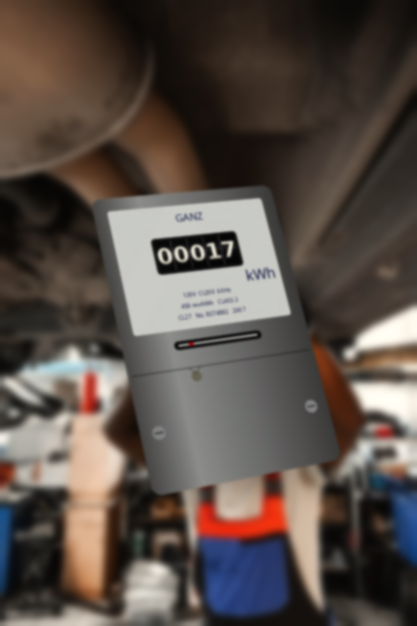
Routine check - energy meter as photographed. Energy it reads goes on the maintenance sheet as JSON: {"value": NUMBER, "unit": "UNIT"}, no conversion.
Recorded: {"value": 17, "unit": "kWh"}
